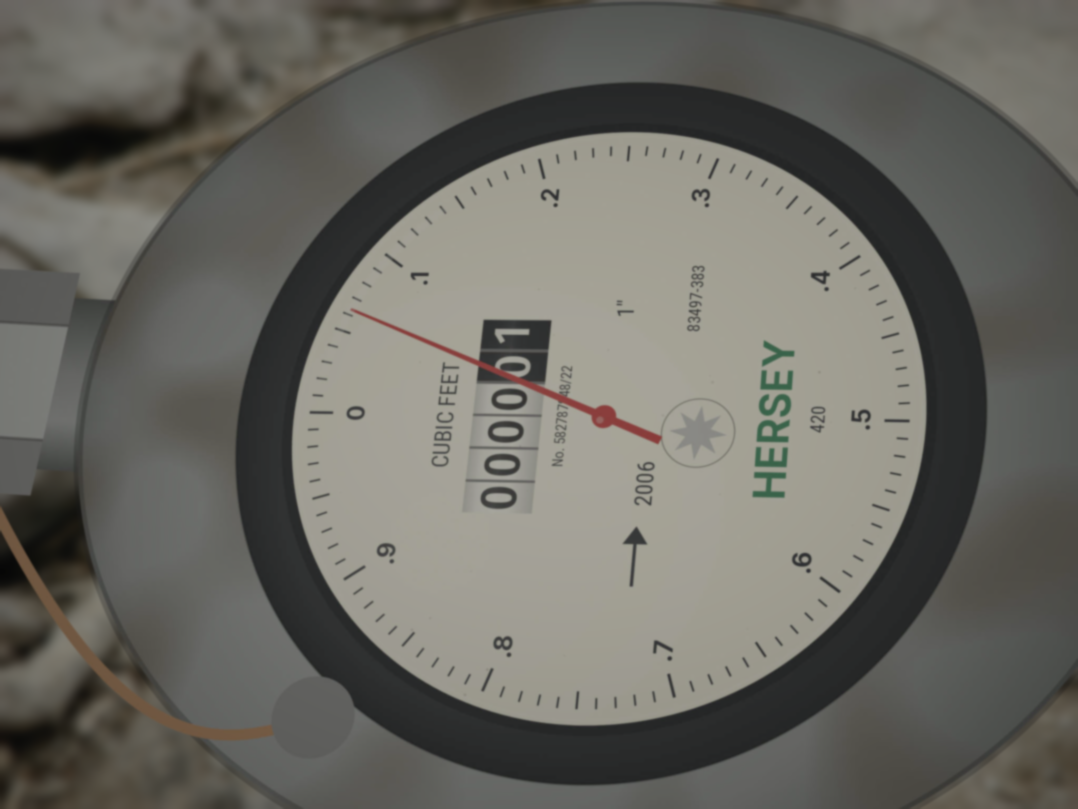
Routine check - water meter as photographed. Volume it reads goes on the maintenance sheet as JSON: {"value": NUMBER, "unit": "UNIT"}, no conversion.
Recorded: {"value": 1.06, "unit": "ft³"}
